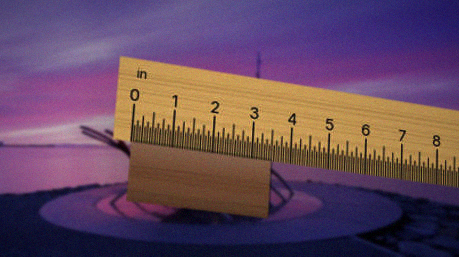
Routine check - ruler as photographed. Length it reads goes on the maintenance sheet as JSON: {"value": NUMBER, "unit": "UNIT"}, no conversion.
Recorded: {"value": 3.5, "unit": "in"}
